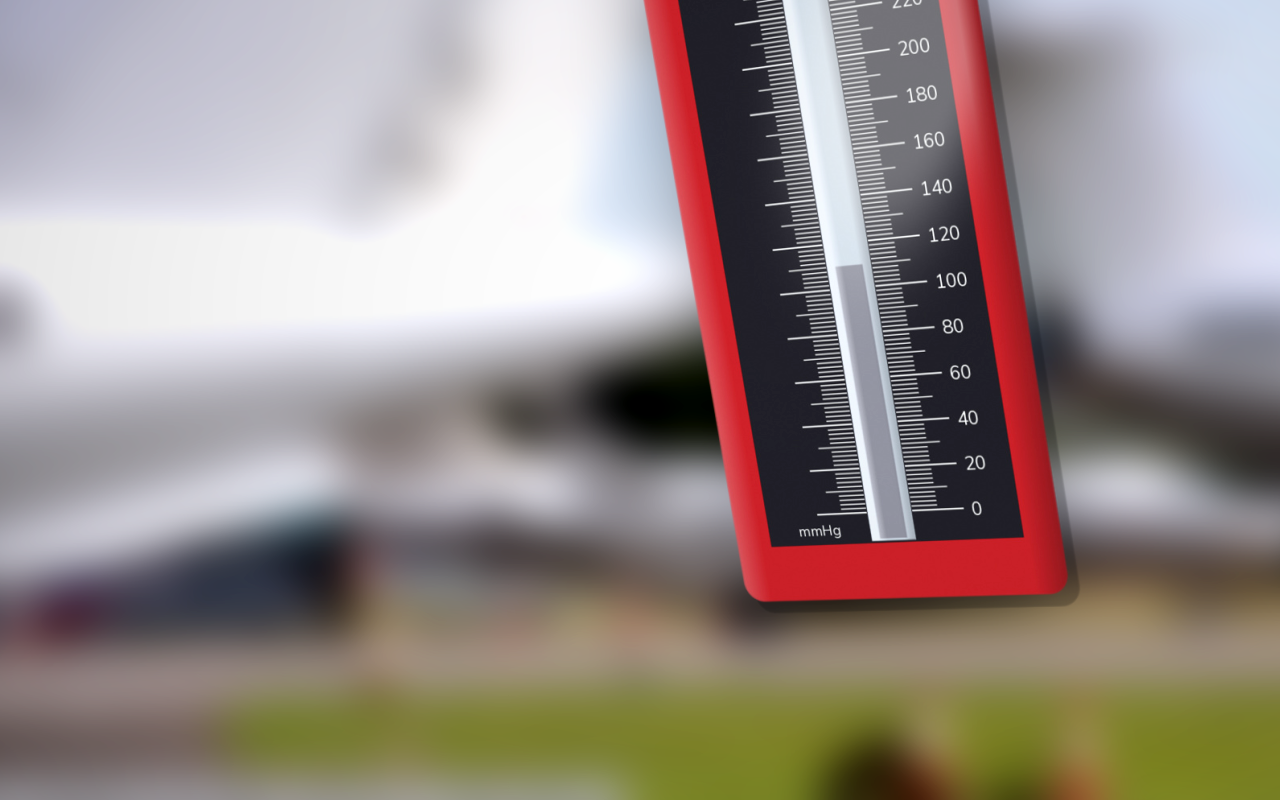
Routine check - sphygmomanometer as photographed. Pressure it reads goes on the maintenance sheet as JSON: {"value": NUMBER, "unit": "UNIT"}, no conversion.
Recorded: {"value": 110, "unit": "mmHg"}
